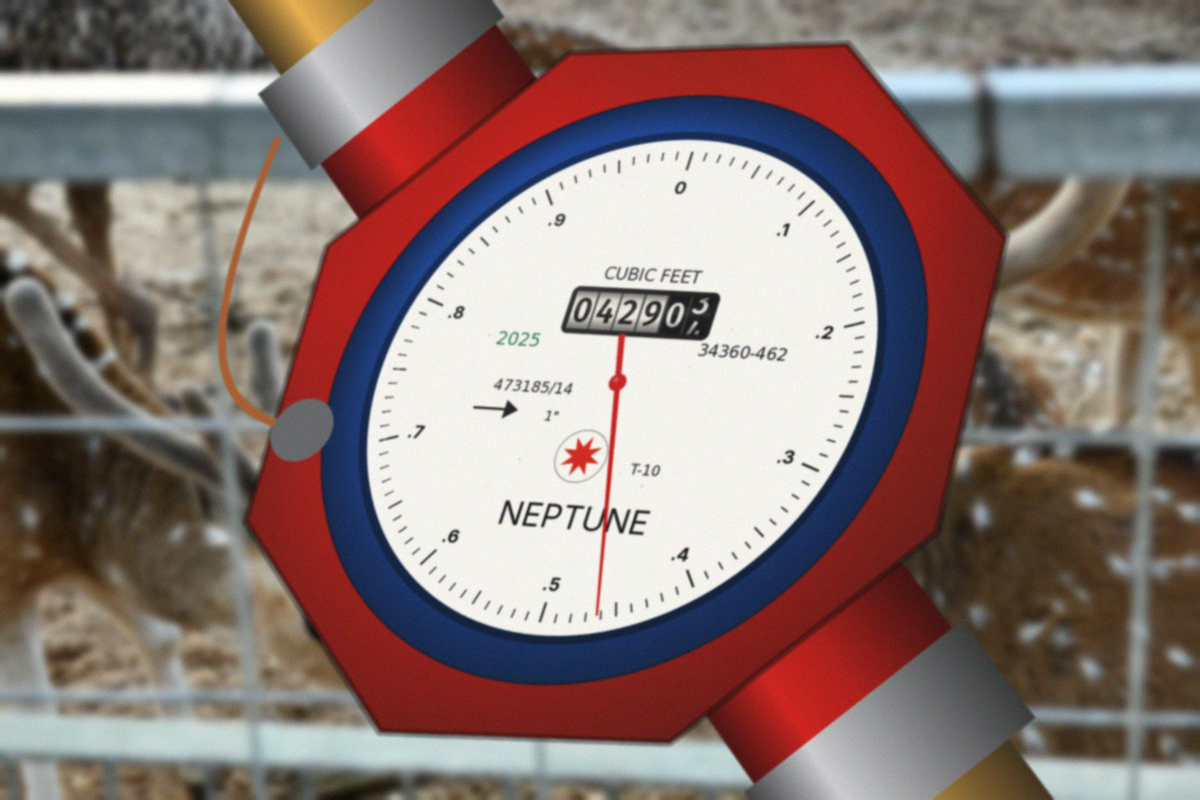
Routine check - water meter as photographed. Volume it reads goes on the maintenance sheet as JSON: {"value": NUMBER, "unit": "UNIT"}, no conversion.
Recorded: {"value": 42903.46, "unit": "ft³"}
